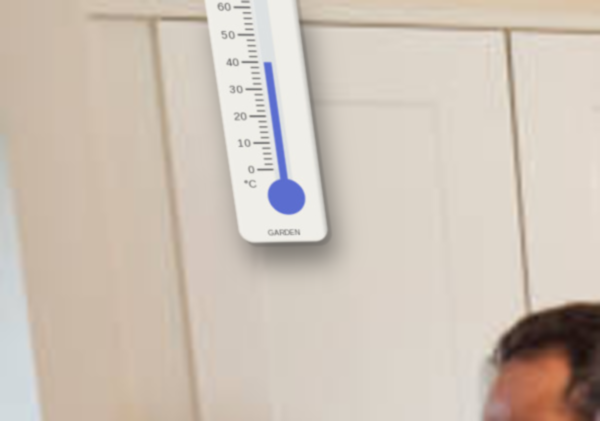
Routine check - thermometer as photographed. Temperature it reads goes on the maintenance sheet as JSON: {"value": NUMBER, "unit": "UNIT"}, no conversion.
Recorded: {"value": 40, "unit": "°C"}
